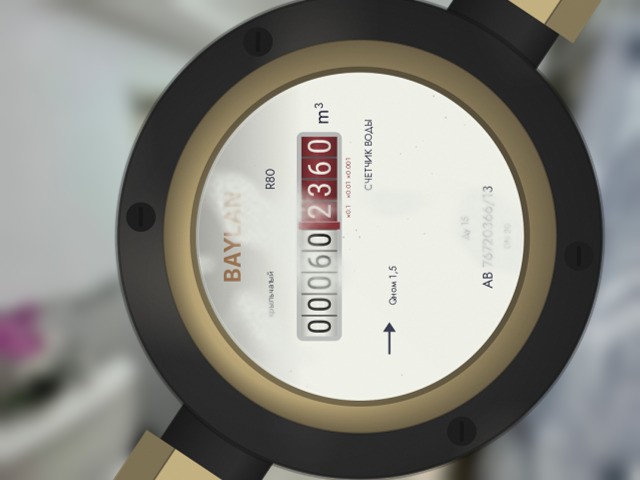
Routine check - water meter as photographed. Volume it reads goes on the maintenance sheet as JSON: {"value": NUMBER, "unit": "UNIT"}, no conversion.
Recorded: {"value": 60.2360, "unit": "m³"}
